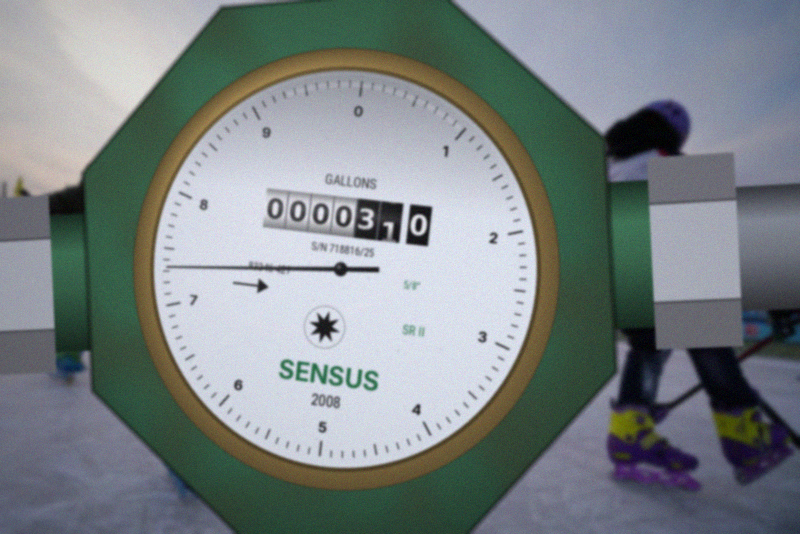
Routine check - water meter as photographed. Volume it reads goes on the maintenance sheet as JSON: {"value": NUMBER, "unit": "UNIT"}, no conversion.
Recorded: {"value": 307.3, "unit": "gal"}
